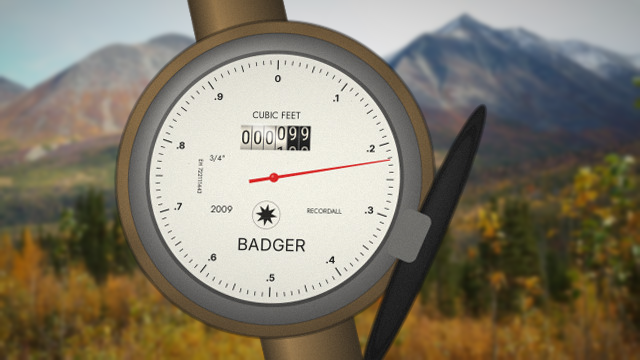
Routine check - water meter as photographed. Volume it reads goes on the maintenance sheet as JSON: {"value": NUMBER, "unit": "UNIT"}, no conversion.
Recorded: {"value": 99.22, "unit": "ft³"}
